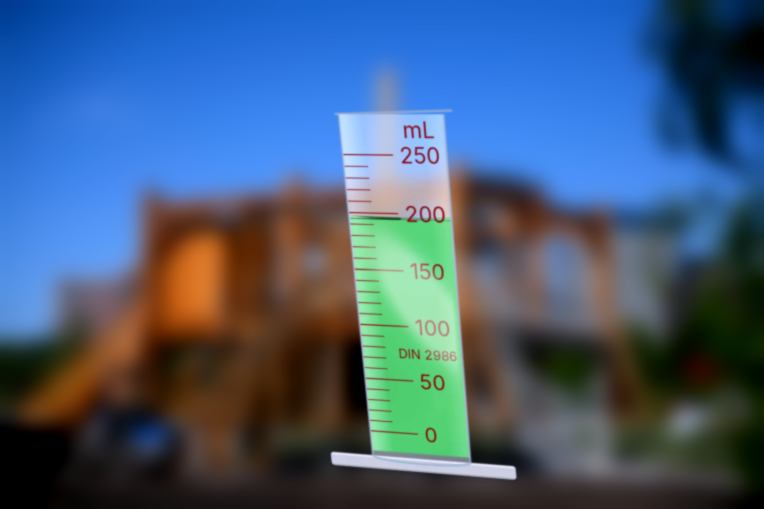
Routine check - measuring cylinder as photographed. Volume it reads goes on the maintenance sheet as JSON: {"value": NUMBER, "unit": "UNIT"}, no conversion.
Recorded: {"value": 195, "unit": "mL"}
